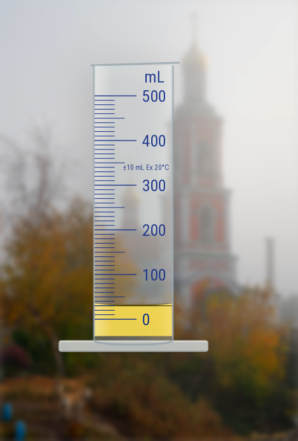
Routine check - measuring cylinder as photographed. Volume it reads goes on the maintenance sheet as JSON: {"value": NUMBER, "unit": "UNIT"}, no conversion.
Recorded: {"value": 30, "unit": "mL"}
